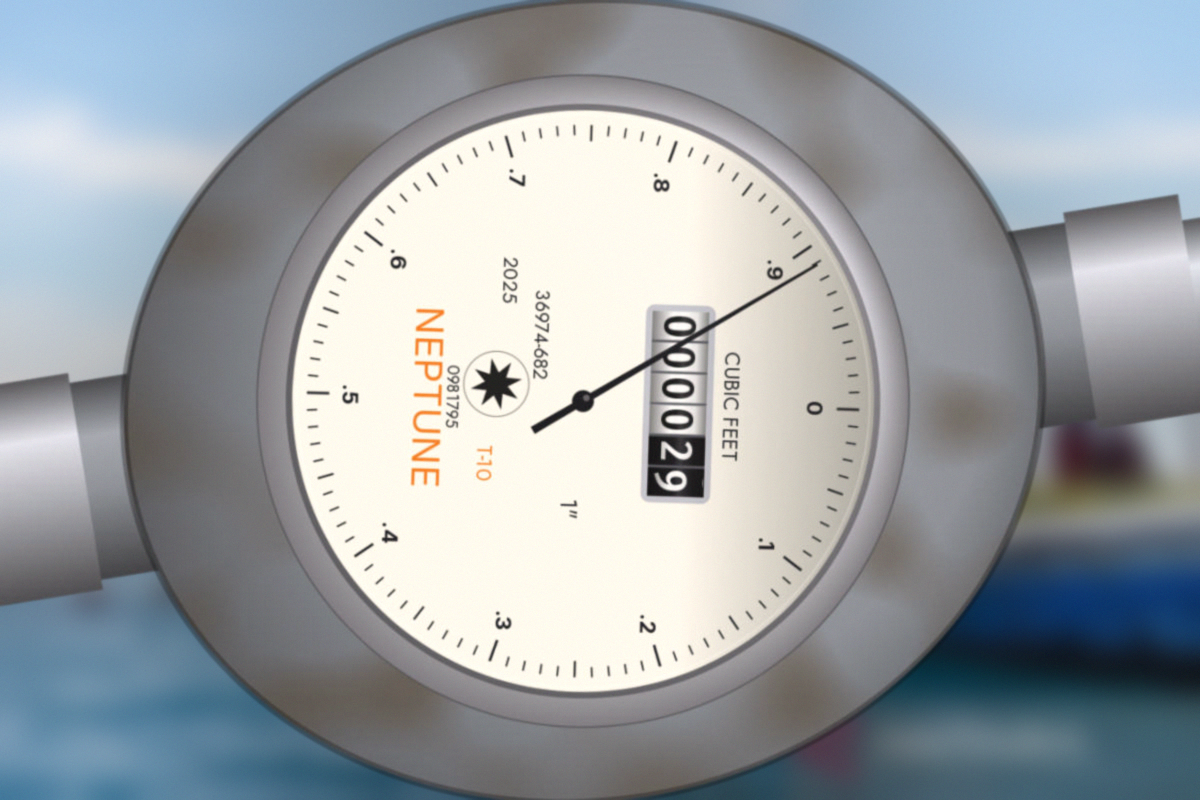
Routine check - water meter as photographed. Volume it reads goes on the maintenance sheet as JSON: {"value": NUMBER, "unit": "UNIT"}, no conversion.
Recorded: {"value": 28.91, "unit": "ft³"}
